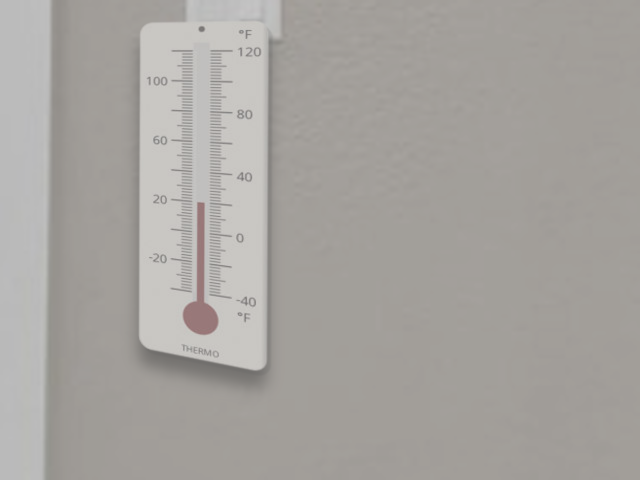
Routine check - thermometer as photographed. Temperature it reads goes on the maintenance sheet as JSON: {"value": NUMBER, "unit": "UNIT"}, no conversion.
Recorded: {"value": 20, "unit": "°F"}
